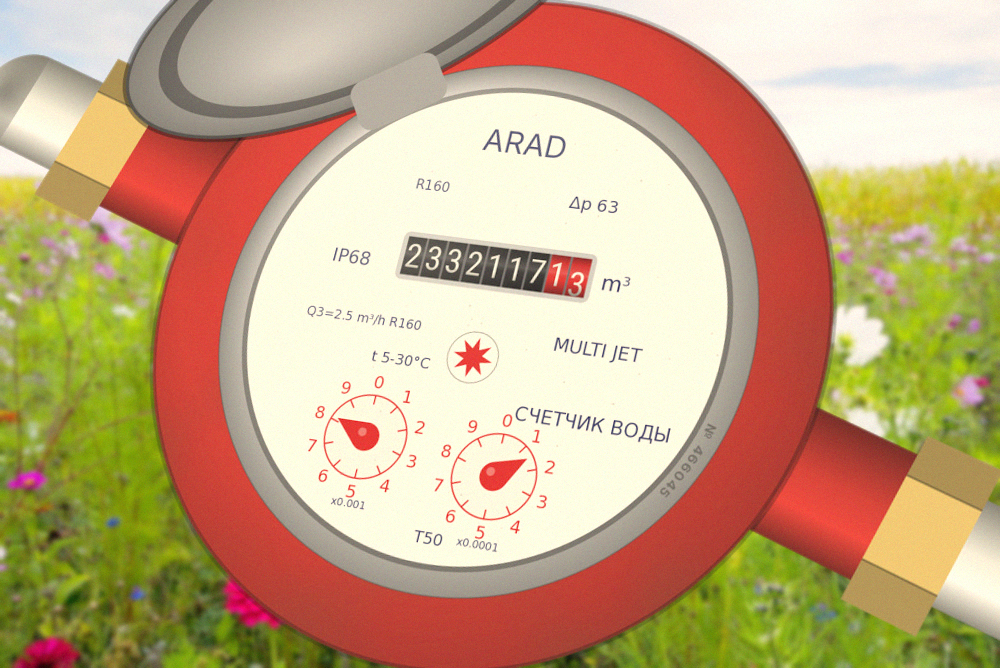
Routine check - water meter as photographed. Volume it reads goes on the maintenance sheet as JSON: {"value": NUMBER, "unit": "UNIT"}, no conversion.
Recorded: {"value": 2332117.1281, "unit": "m³"}
